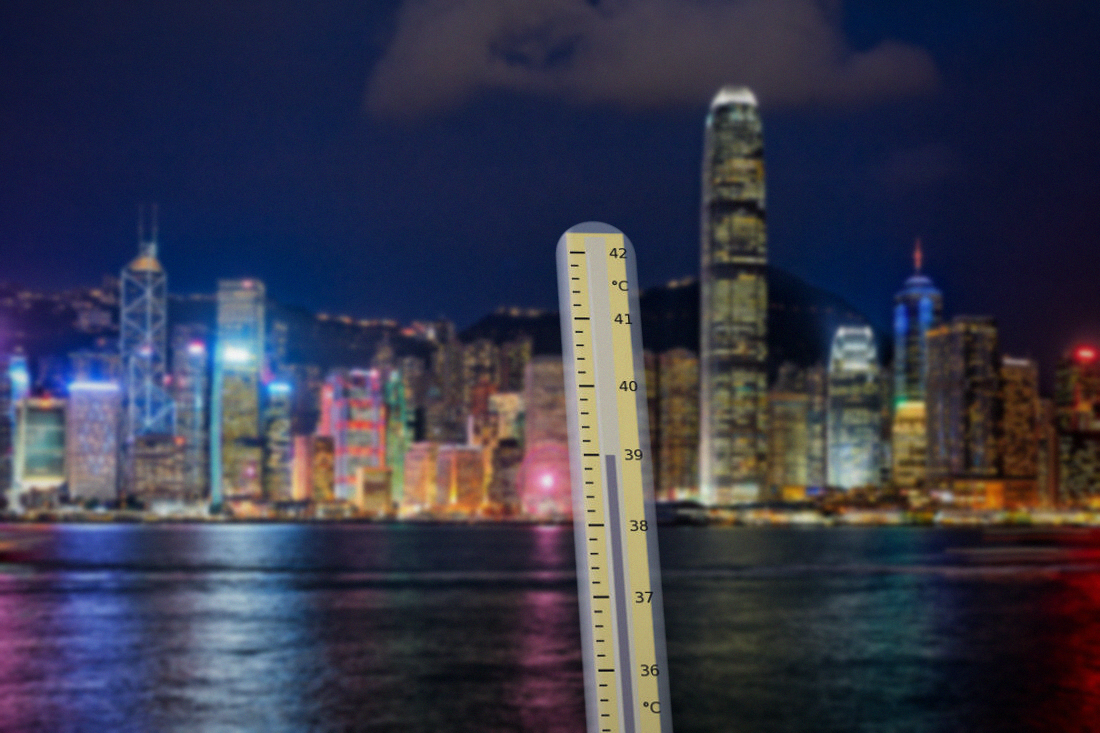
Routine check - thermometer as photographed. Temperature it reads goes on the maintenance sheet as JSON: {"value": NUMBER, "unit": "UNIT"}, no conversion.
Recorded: {"value": 39, "unit": "°C"}
